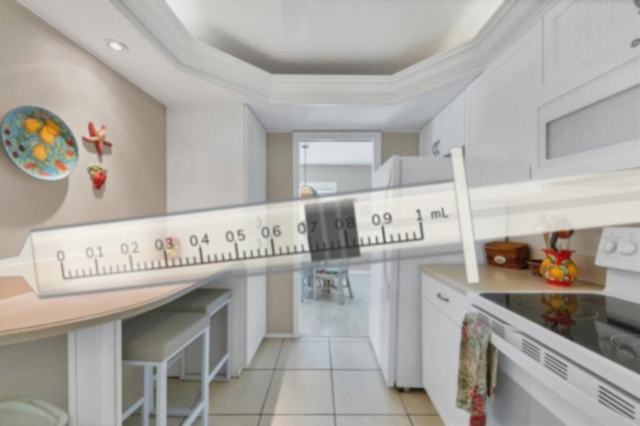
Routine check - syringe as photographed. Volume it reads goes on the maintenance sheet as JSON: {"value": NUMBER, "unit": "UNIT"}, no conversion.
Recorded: {"value": 0.7, "unit": "mL"}
